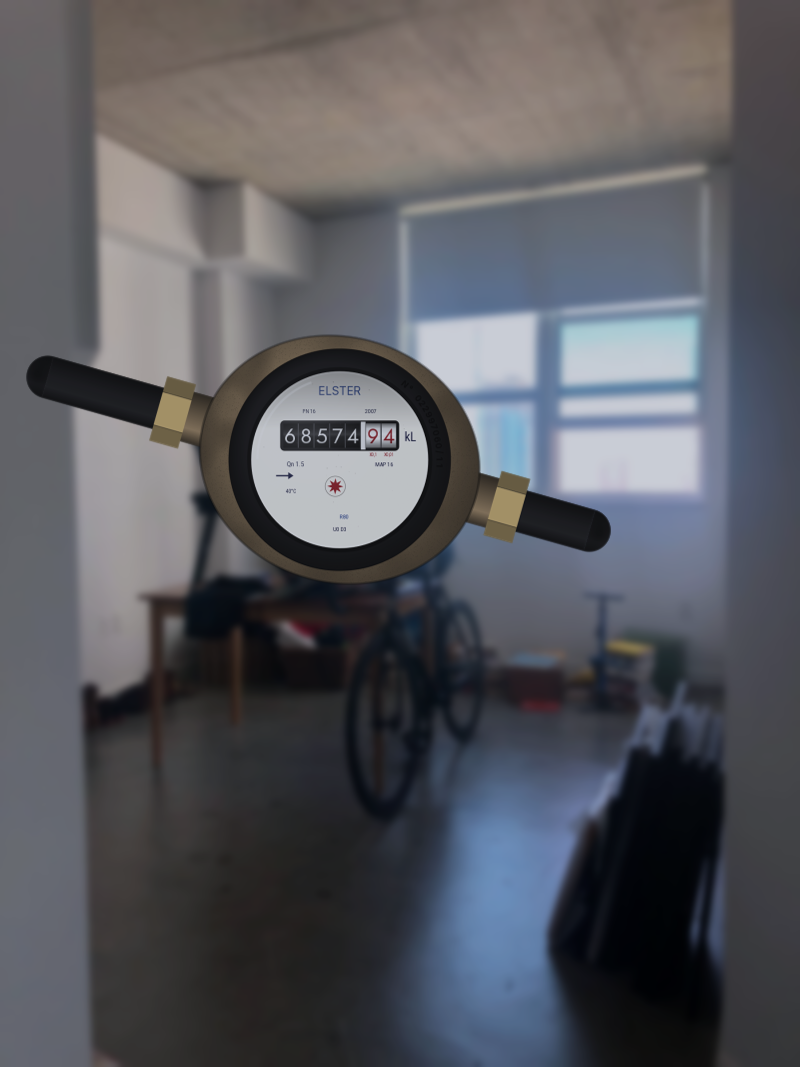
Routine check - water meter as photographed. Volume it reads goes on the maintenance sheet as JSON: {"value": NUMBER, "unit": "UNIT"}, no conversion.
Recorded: {"value": 68574.94, "unit": "kL"}
